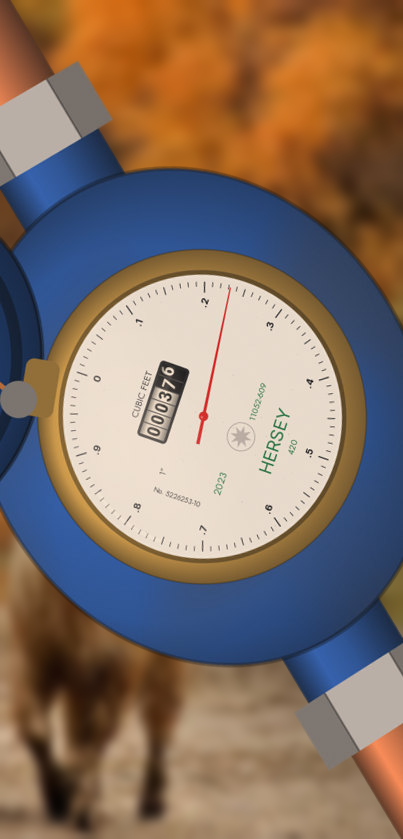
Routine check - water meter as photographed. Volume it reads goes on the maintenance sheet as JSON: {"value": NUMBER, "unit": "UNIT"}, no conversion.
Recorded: {"value": 376.23, "unit": "ft³"}
